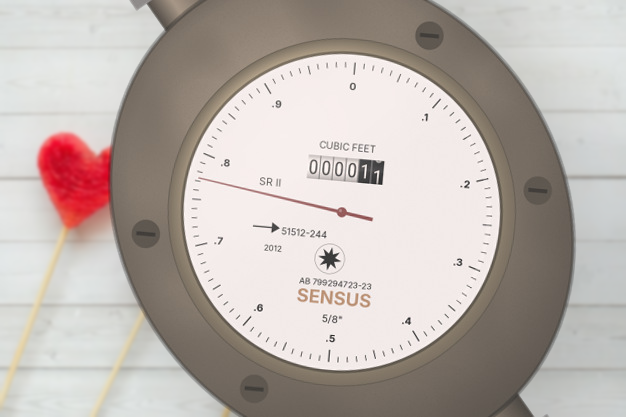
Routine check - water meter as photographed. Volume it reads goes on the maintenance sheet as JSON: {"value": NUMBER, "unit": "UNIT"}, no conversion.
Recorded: {"value": 10.77, "unit": "ft³"}
